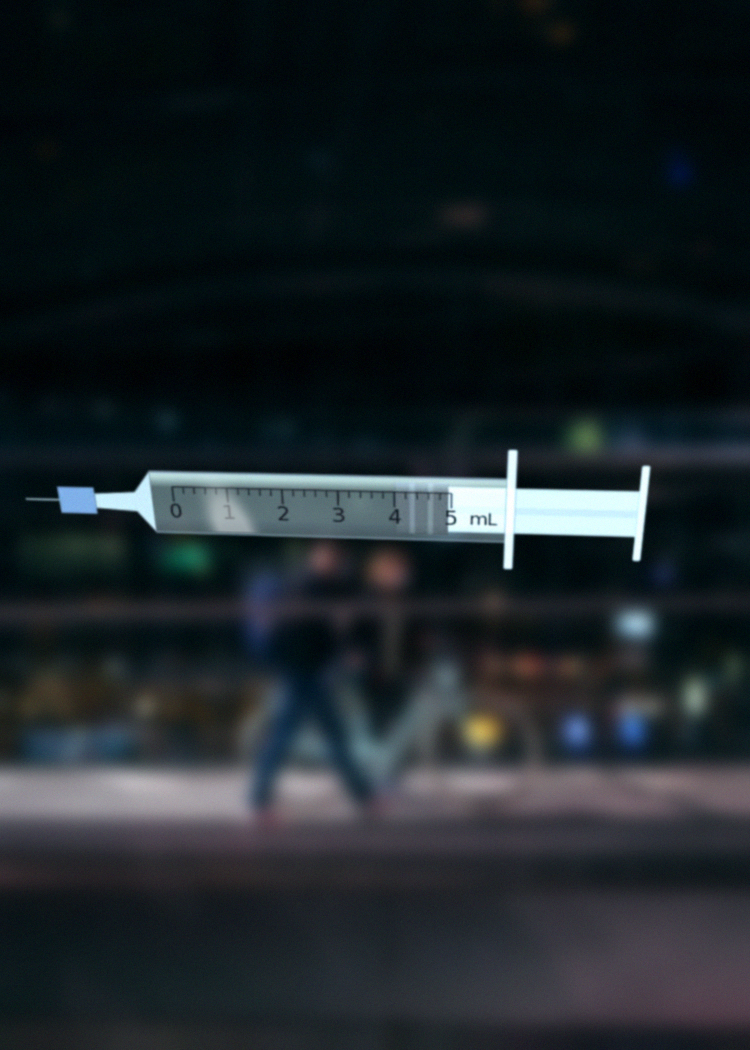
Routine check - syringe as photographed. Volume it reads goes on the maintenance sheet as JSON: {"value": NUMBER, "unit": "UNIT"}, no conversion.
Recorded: {"value": 4, "unit": "mL"}
